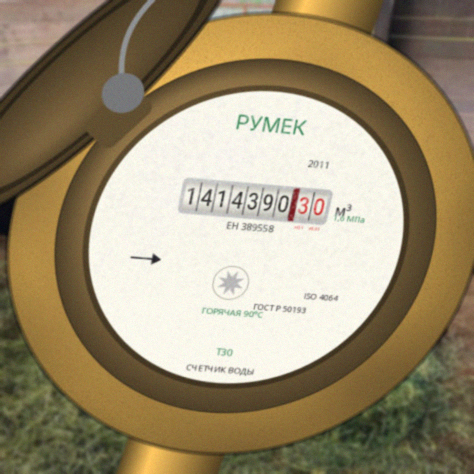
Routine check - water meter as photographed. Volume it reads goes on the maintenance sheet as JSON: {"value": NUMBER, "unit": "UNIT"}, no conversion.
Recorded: {"value": 1414390.30, "unit": "m³"}
